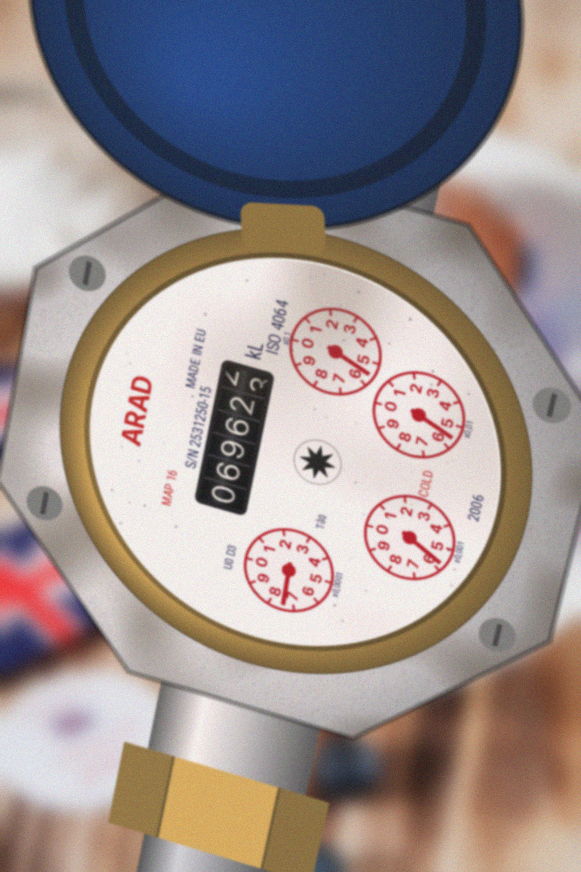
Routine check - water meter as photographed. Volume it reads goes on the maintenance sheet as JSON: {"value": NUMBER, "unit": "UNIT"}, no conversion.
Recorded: {"value": 69622.5557, "unit": "kL"}
